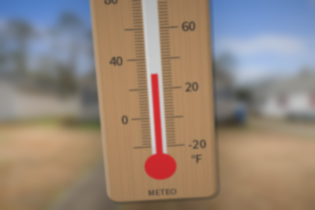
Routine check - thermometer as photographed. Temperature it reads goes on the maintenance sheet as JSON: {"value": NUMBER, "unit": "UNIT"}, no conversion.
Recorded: {"value": 30, "unit": "°F"}
